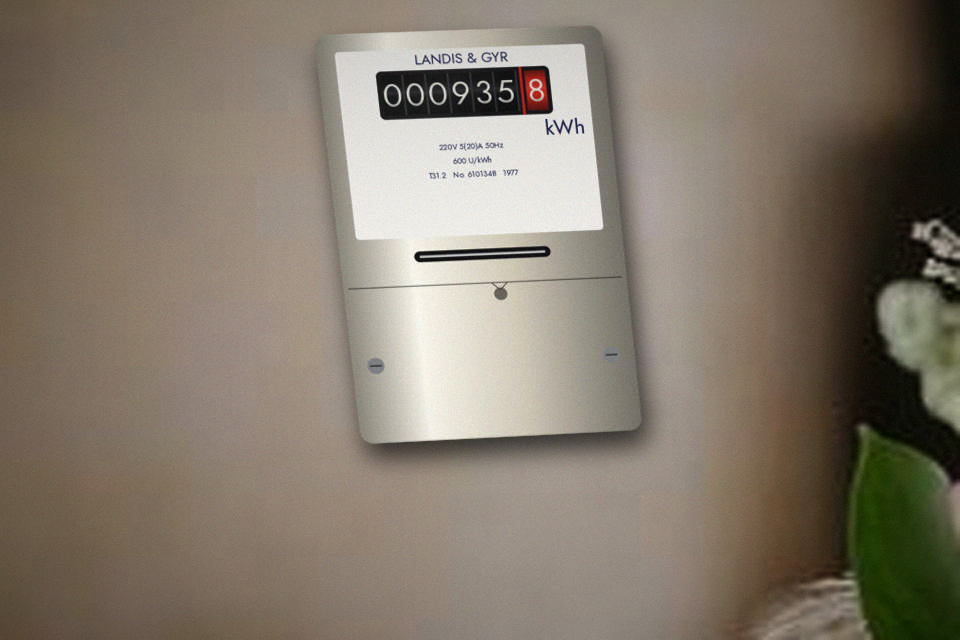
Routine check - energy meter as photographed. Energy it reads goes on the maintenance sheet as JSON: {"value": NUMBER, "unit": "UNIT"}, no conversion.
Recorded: {"value": 935.8, "unit": "kWh"}
